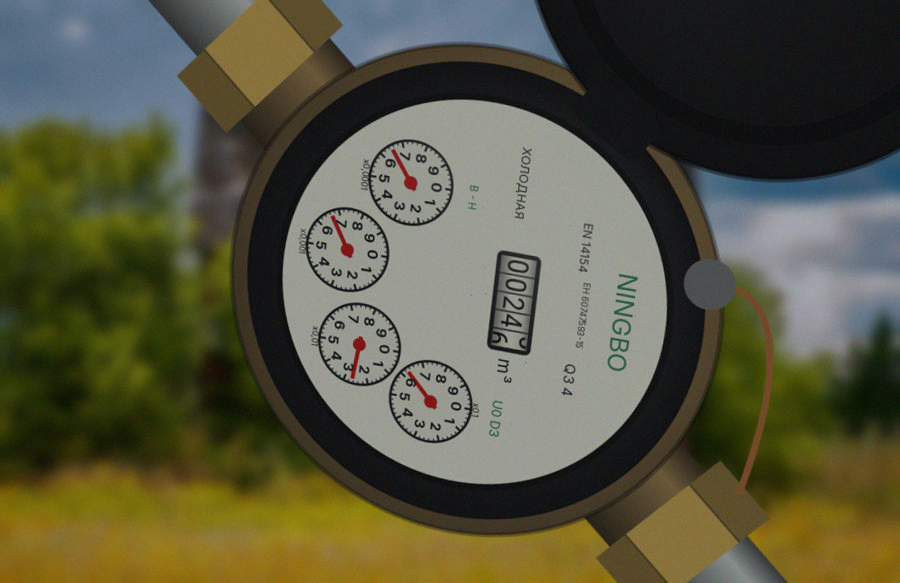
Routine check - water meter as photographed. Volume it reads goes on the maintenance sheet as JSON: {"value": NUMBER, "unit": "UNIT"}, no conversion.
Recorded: {"value": 245.6266, "unit": "m³"}
